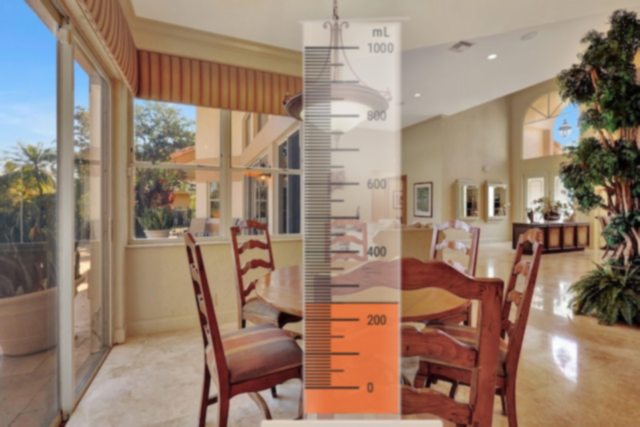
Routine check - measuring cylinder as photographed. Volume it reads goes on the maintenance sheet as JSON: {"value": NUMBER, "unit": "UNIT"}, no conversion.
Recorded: {"value": 250, "unit": "mL"}
